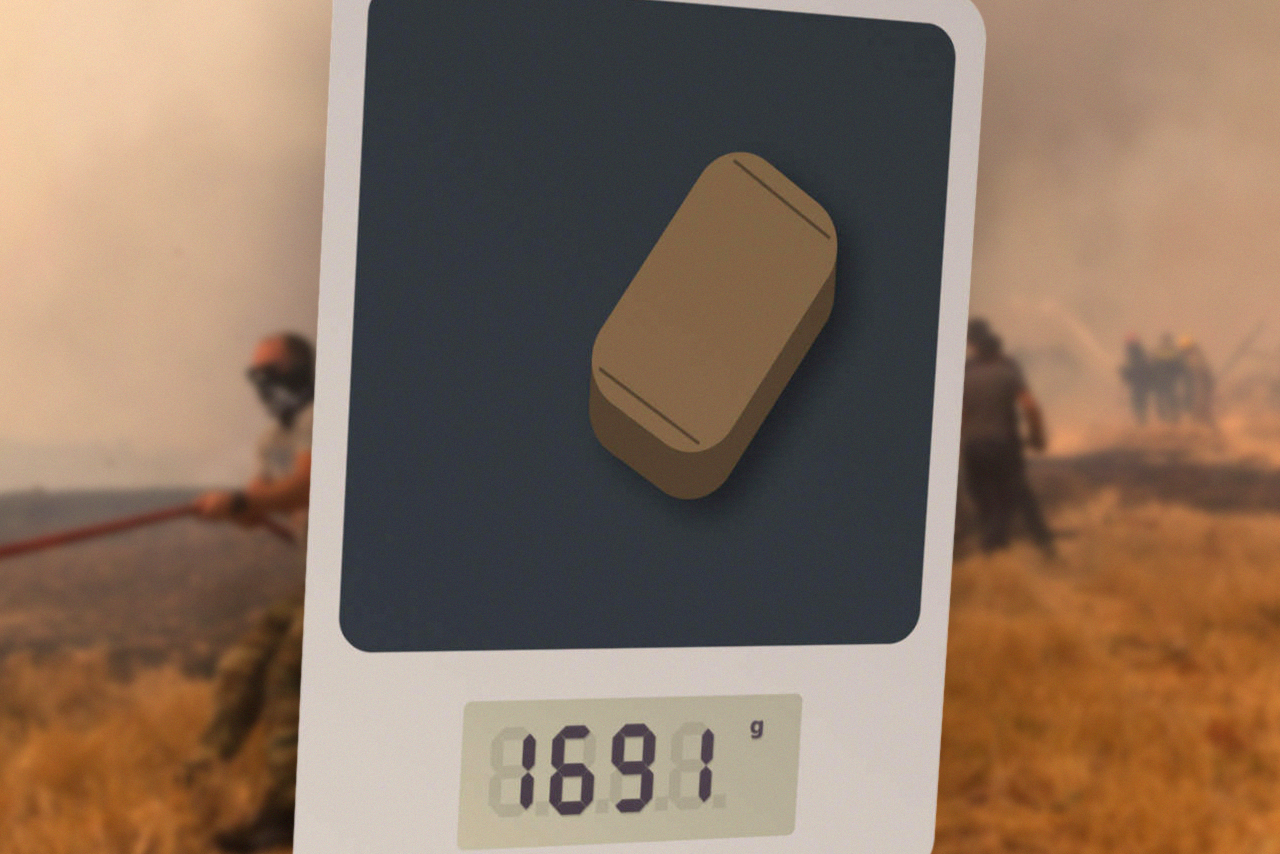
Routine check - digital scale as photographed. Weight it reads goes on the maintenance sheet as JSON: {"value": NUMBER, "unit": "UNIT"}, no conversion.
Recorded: {"value": 1691, "unit": "g"}
